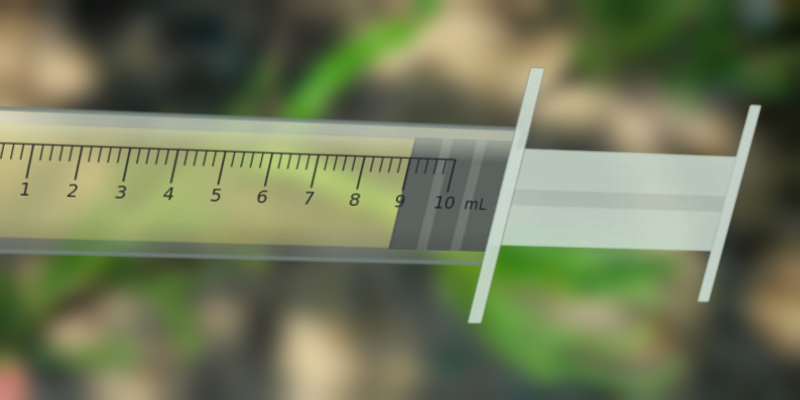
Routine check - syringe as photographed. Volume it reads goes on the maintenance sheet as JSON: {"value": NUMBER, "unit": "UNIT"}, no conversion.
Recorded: {"value": 9, "unit": "mL"}
